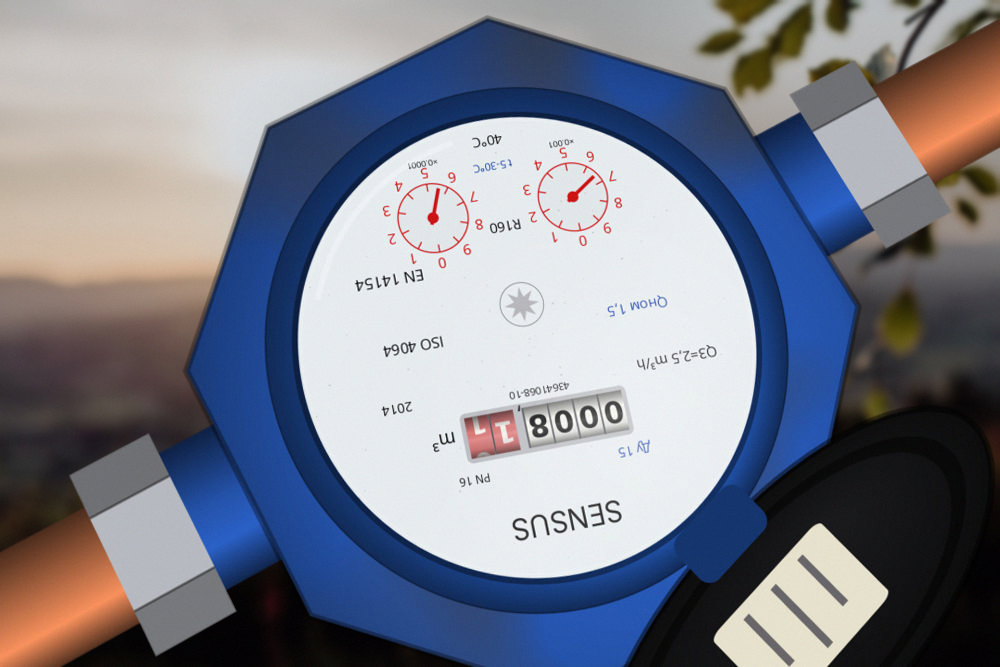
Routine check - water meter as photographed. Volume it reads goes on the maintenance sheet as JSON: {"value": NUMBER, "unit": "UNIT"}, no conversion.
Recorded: {"value": 8.1065, "unit": "m³"}
